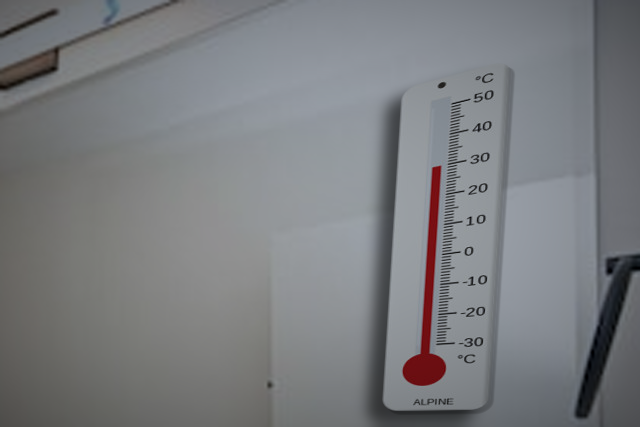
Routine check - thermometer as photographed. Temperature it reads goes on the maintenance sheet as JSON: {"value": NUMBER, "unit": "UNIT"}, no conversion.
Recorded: {"value": 30, "unit": "°C"}
